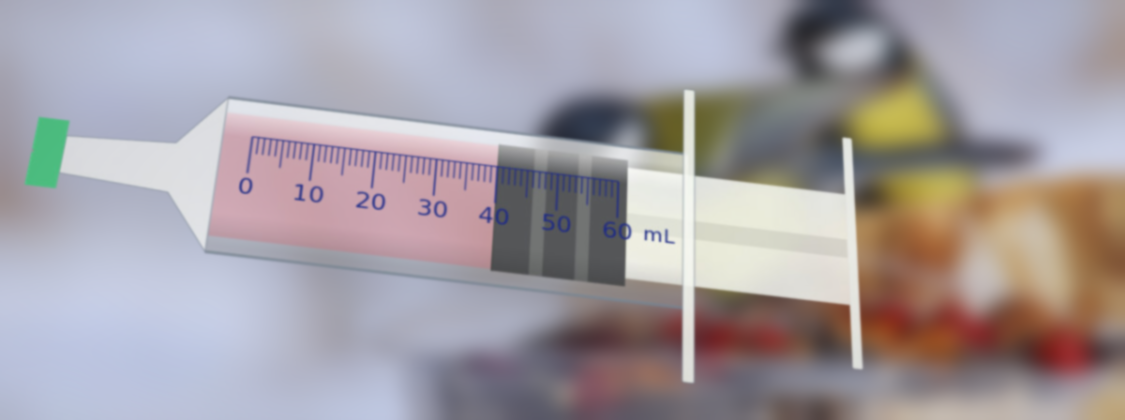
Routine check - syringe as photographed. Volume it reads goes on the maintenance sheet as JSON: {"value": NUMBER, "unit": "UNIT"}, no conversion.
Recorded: {"value": 40, "unit": "mL"}
